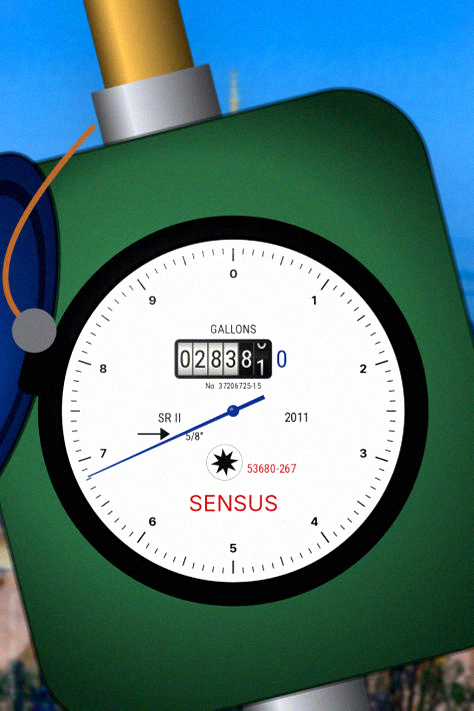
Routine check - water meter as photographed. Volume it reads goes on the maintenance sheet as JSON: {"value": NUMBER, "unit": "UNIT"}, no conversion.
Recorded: {"value": 283806.8, "unit": "gal"}
